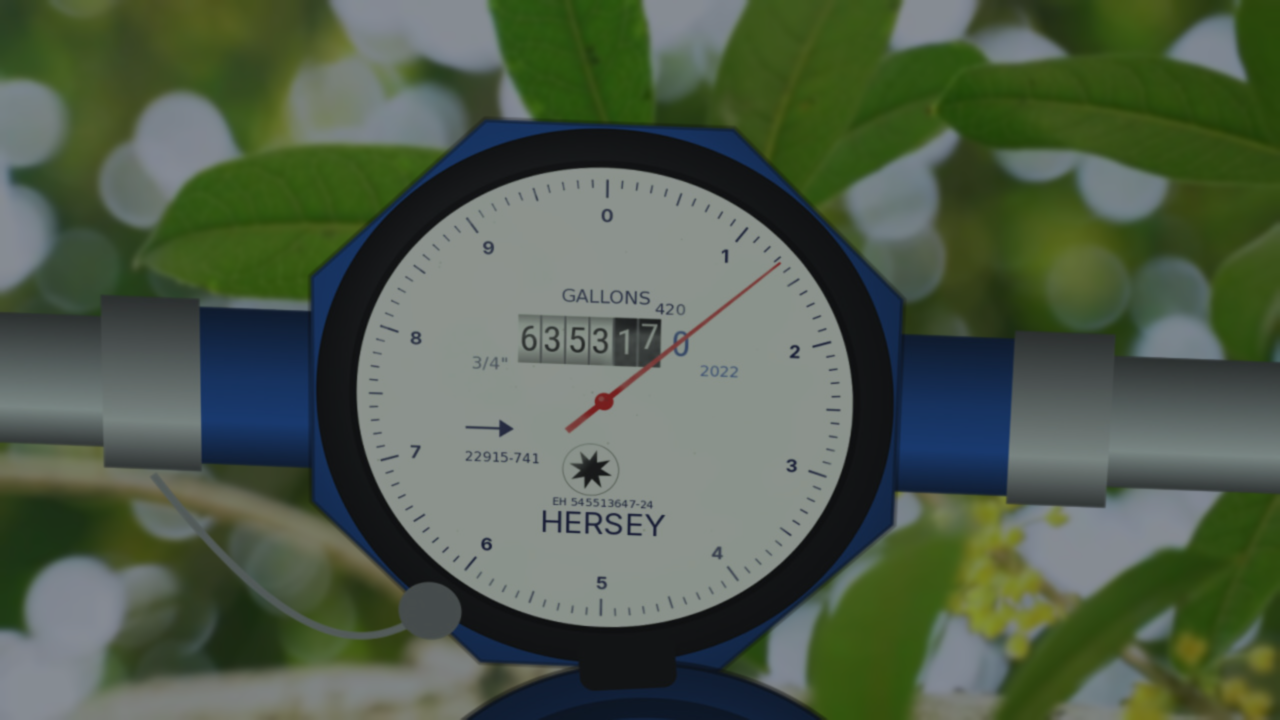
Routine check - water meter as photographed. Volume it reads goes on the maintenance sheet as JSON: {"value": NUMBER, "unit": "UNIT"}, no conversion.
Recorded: {"value": 6353171.3, "unit": "gal"}
